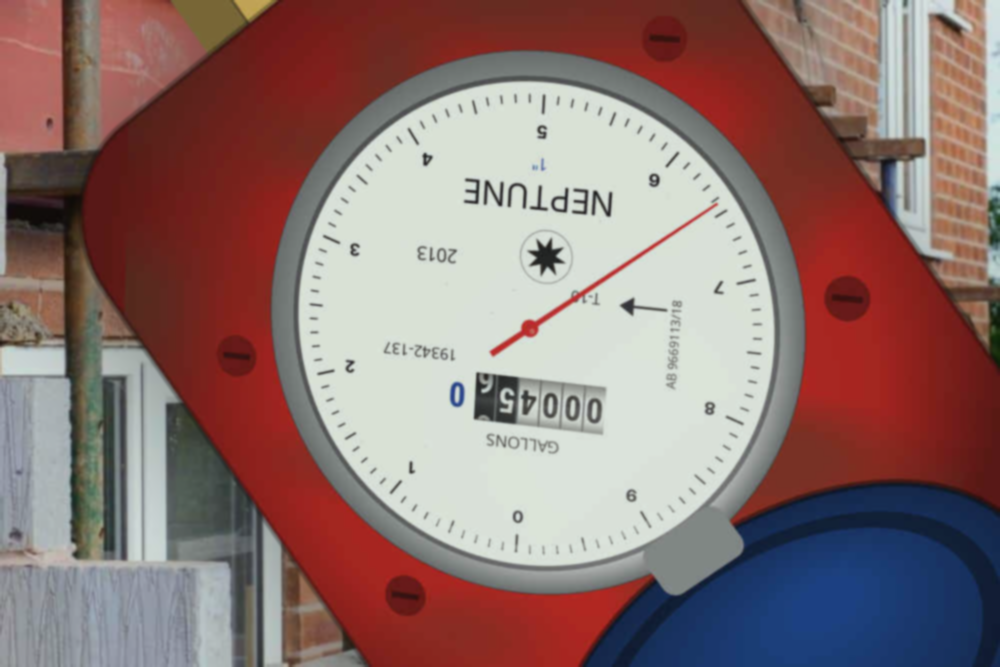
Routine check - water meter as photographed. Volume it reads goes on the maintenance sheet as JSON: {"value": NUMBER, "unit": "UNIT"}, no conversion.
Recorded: {"value": 4556.4, "unit": "gal"}
